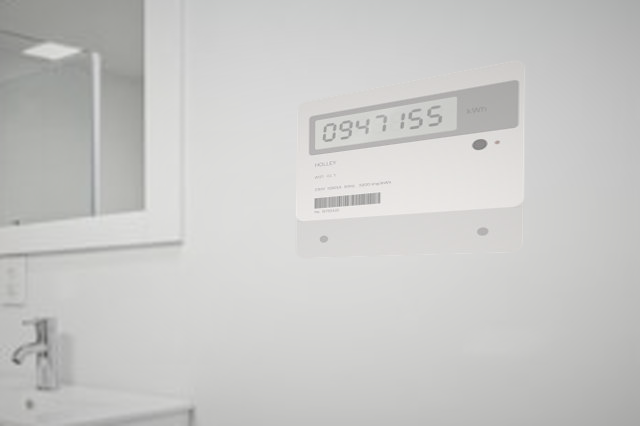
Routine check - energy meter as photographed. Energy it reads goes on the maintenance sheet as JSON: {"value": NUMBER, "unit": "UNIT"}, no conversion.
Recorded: {"value": 947155, "unit": "kWh"}
